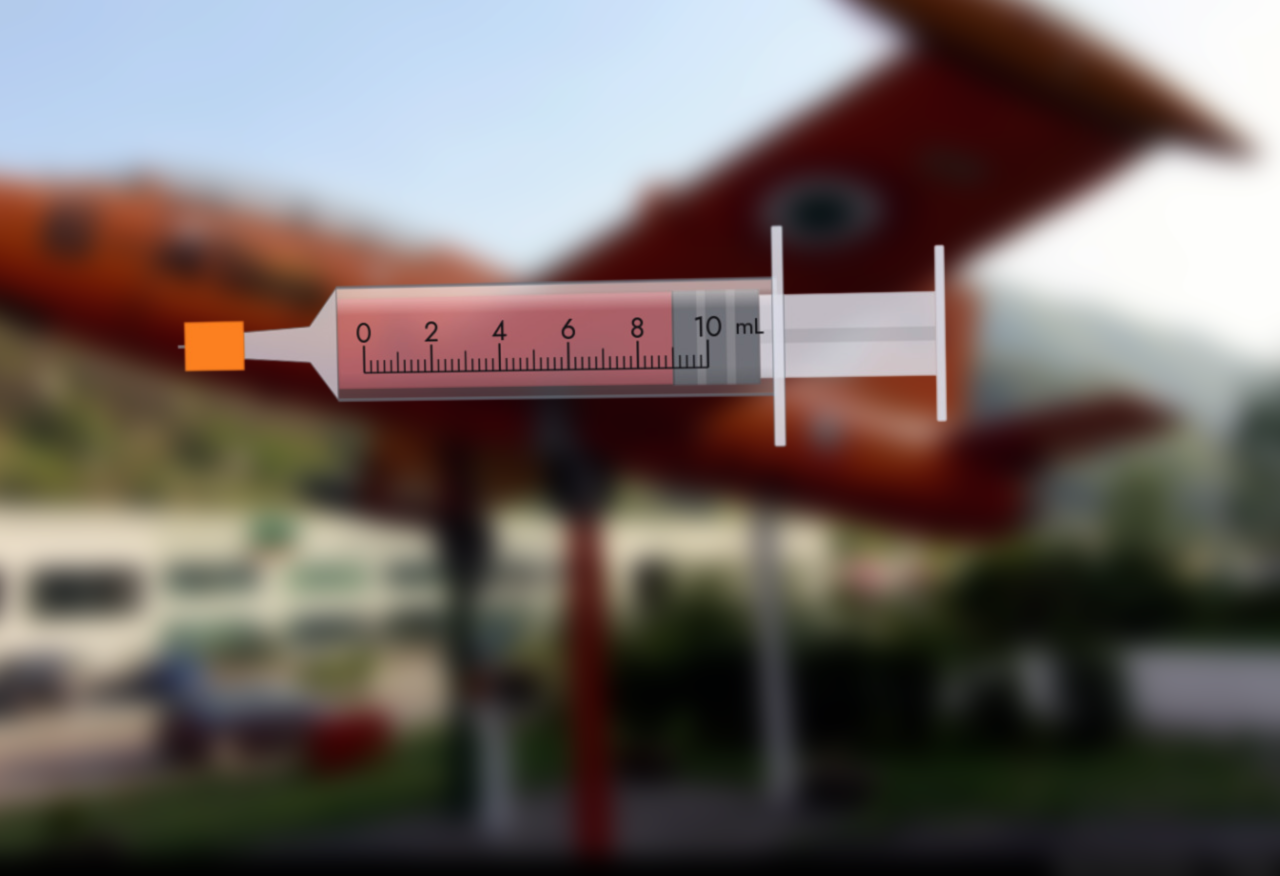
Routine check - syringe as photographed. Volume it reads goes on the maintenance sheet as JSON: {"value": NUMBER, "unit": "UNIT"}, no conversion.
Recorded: {"value": 9, "unit": "mL"}
